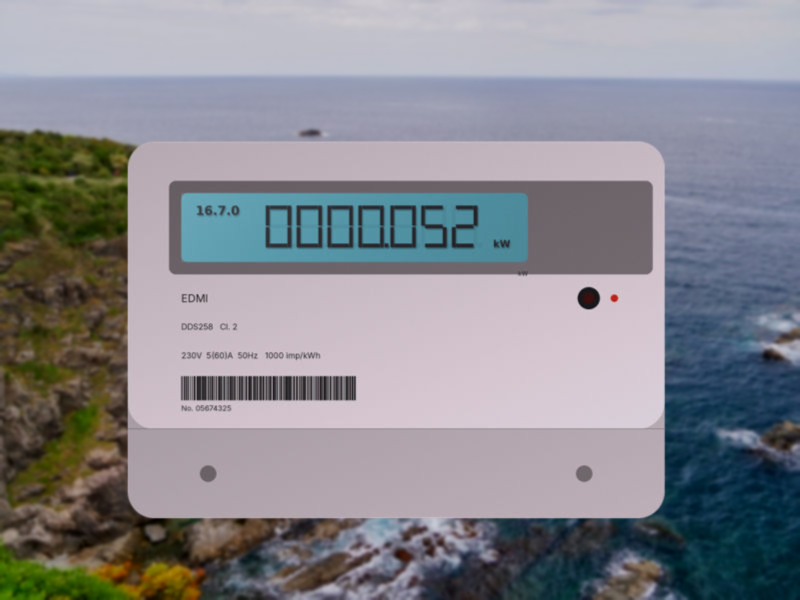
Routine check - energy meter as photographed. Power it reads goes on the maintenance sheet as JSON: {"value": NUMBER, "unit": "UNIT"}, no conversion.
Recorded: {"value": 0.052, "unit": "kW"}
